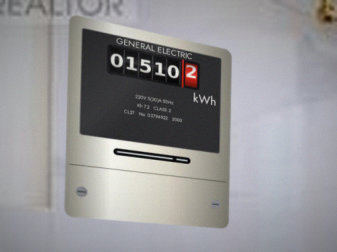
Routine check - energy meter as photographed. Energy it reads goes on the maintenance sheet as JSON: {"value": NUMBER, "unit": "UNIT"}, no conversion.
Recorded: {"value": 1510.2, "unit": "kWh"}
